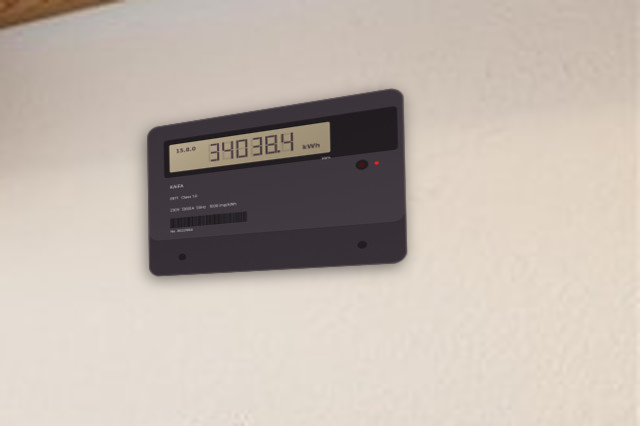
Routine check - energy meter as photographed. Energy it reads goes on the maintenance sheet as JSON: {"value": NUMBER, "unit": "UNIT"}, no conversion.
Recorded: {"value": 34038.4, "unit": "kWh"}
